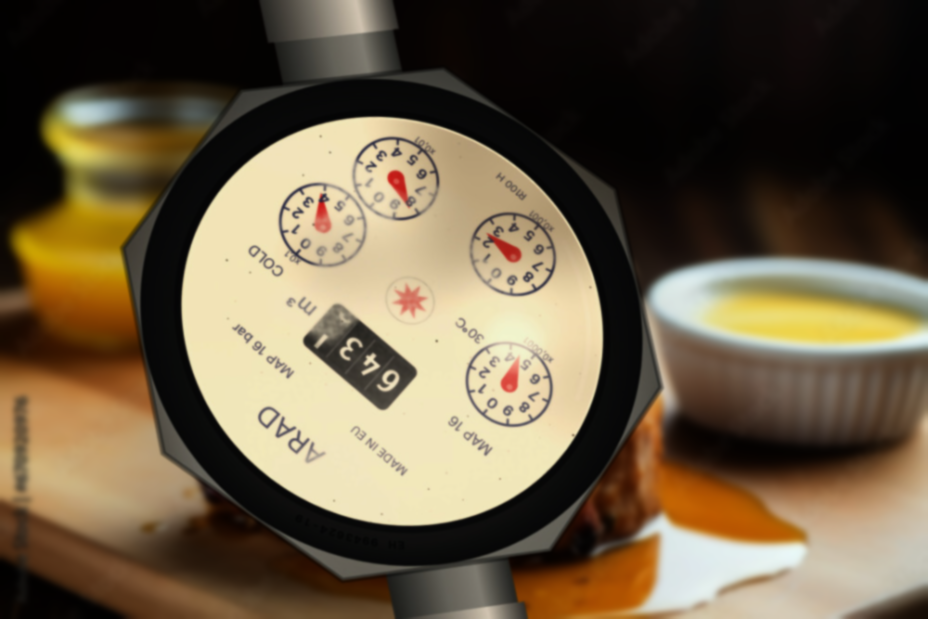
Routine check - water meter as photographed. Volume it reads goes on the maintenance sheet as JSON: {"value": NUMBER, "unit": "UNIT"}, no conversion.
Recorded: {"value": 6431.3824, "unit": "m³"}
